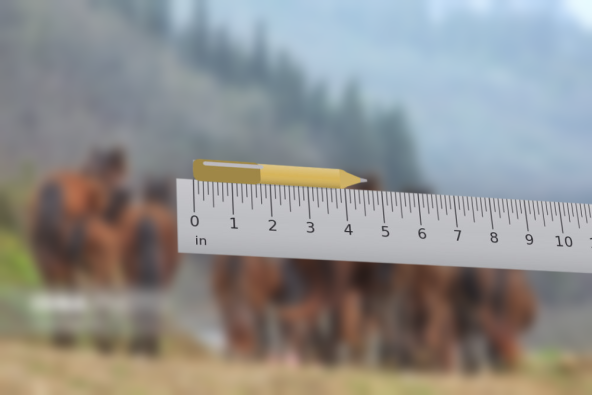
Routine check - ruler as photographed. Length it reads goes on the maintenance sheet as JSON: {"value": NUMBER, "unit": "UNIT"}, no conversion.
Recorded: {"value": 4.625, "unit": "in"}
